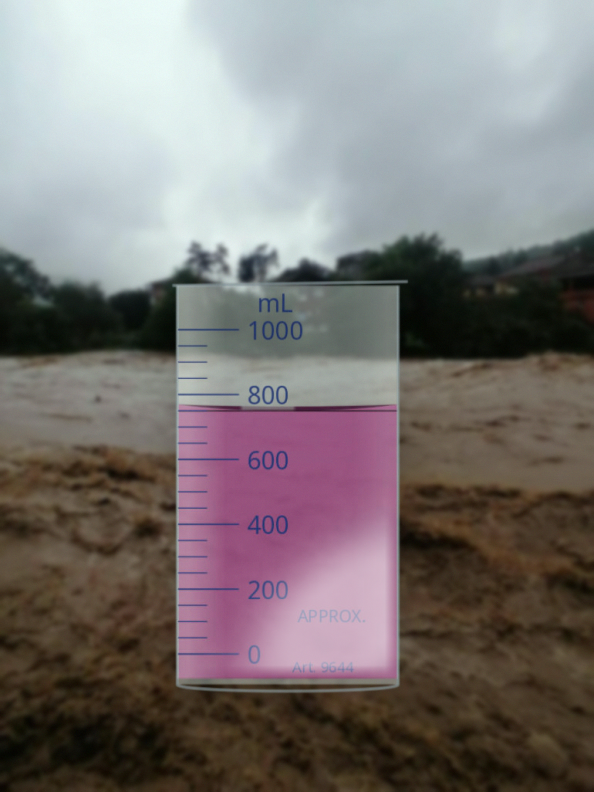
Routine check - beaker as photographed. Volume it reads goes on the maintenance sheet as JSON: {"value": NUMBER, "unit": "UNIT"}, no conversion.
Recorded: {"value": 750, "unit": "mL"}
